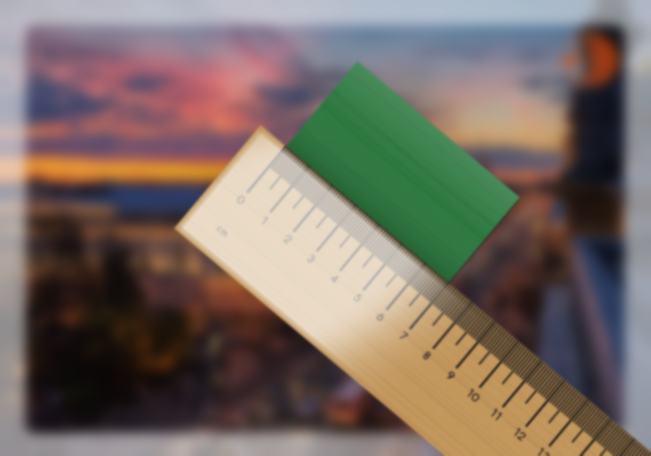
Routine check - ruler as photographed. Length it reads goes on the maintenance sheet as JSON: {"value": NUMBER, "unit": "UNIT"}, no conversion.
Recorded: {"value": 7, "unit": "cm"}
